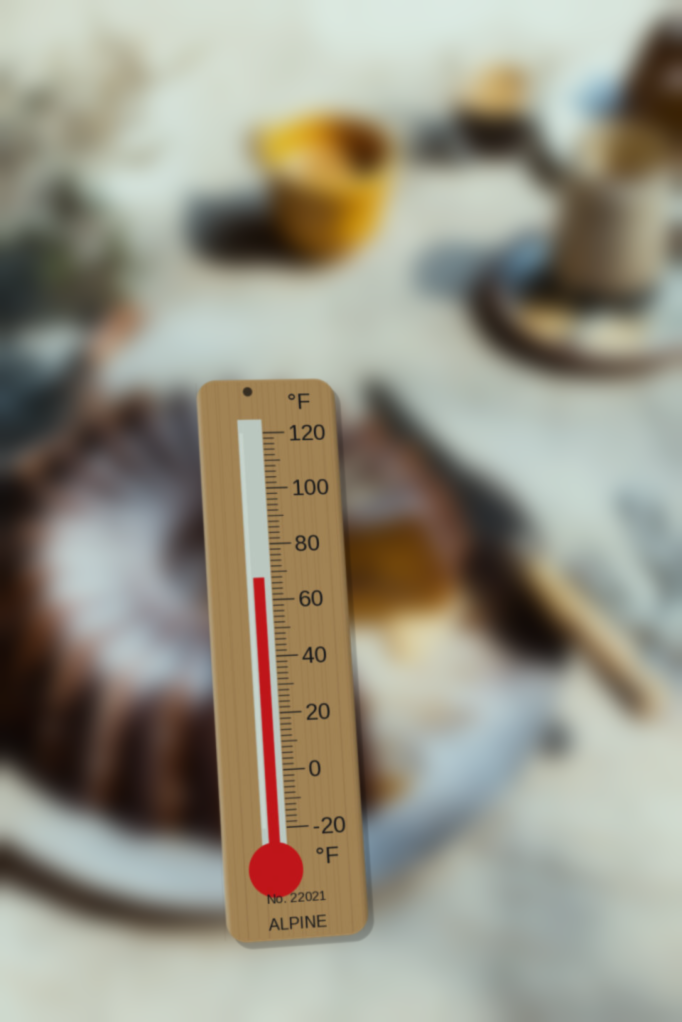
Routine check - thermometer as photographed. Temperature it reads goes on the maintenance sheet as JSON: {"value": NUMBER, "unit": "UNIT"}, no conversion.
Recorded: {"value": 68, "unit": "°F"}
